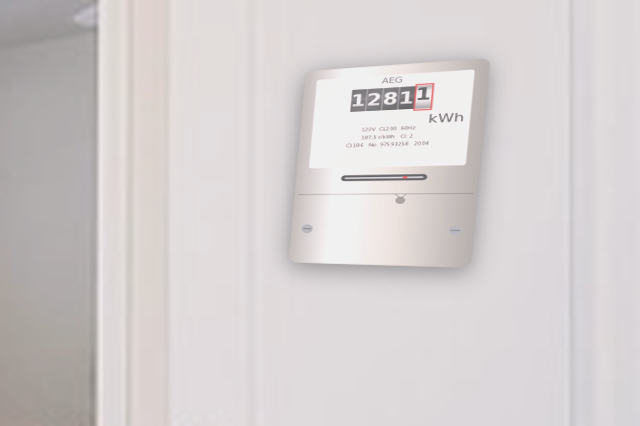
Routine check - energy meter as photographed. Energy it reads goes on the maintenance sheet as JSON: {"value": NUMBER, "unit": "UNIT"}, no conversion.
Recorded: {"value": 1281.1, "unit": "kWh"}
